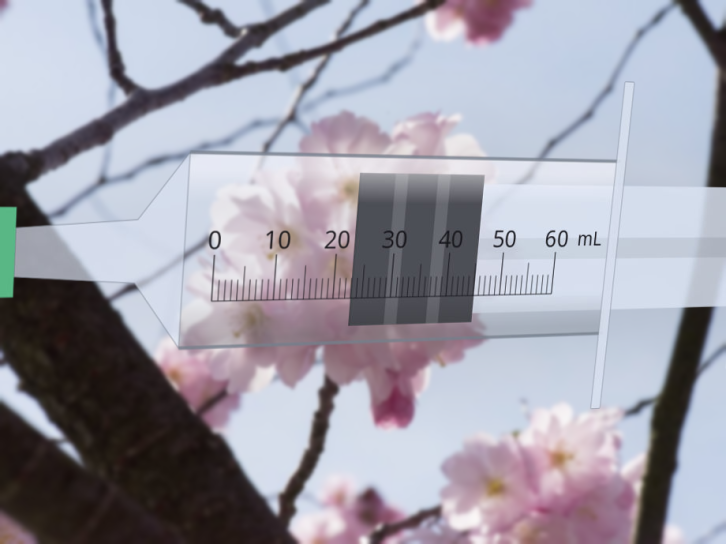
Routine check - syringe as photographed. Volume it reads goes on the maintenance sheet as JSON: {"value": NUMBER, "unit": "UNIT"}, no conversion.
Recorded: {"value": 23, "unit": "mL"}
